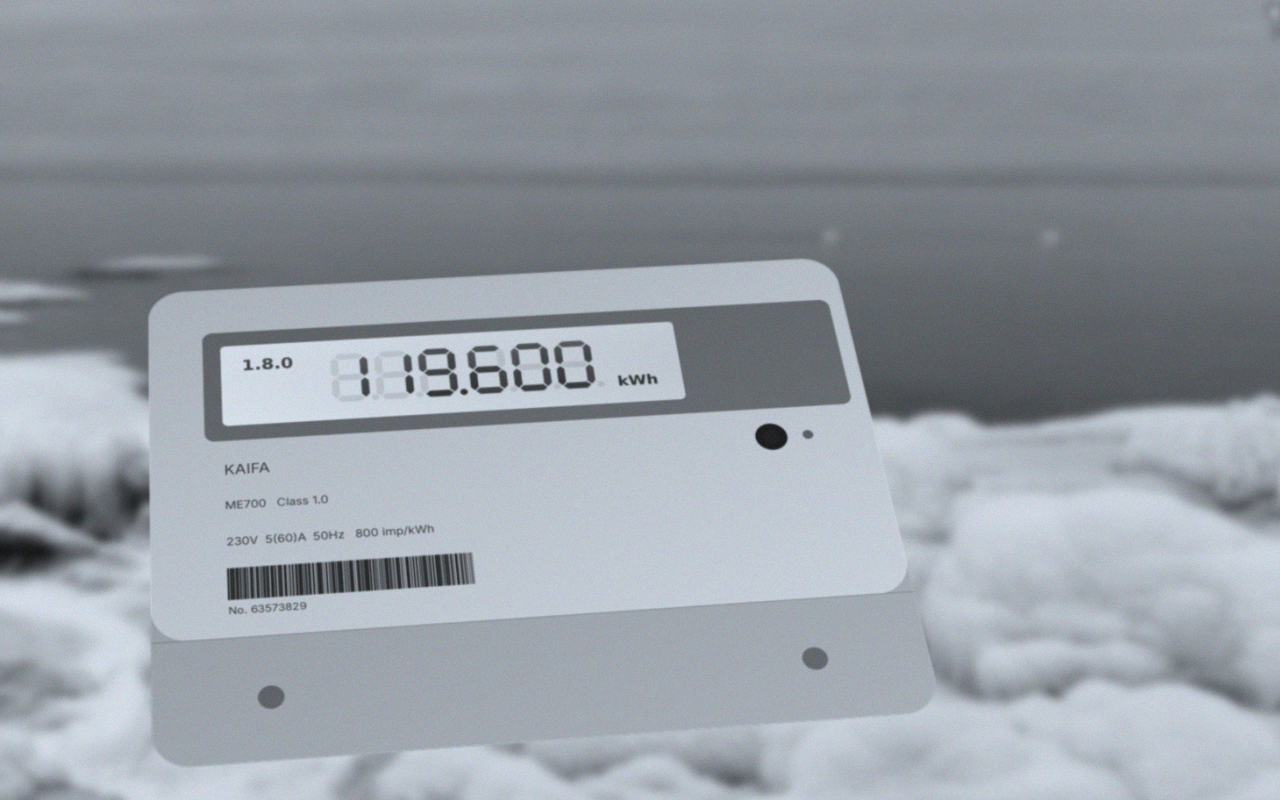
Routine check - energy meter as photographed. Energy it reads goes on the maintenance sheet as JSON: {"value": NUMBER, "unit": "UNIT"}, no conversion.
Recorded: {"value": 119.600, "unit": "kWh"}
